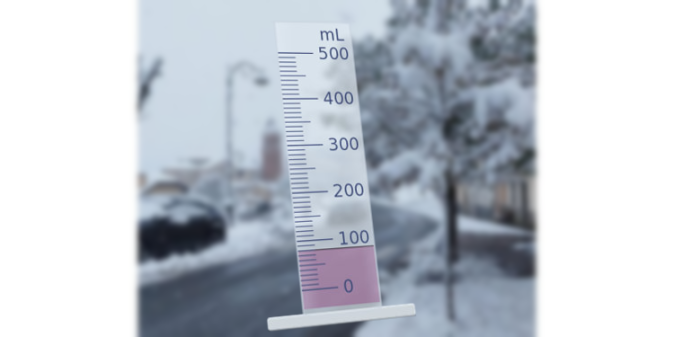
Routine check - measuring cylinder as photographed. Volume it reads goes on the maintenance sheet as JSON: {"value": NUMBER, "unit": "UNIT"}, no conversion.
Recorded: {"value": 80, "unit": "mL"}
